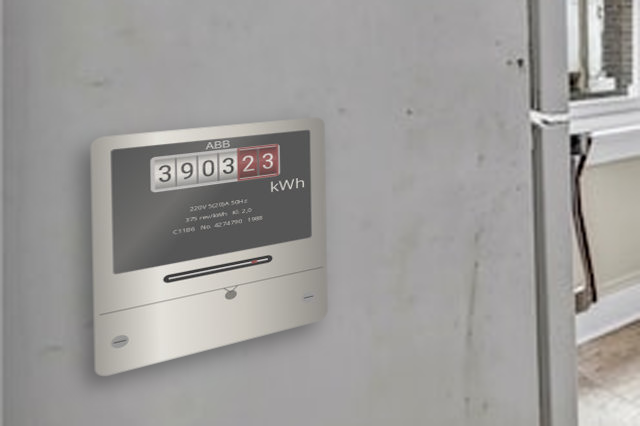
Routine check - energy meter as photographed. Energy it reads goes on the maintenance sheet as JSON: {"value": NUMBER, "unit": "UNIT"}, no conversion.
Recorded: {"value": 3903.23, "unit": "kWh"}
